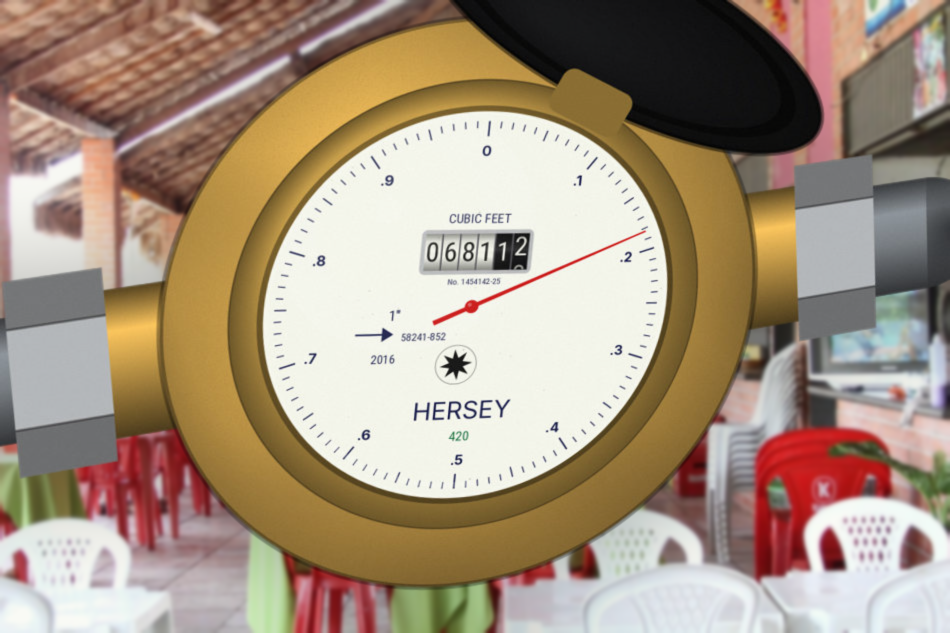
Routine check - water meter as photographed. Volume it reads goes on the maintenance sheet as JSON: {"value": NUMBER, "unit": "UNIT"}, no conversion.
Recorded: {"value": 68112.18, "unit": "ft³"}
